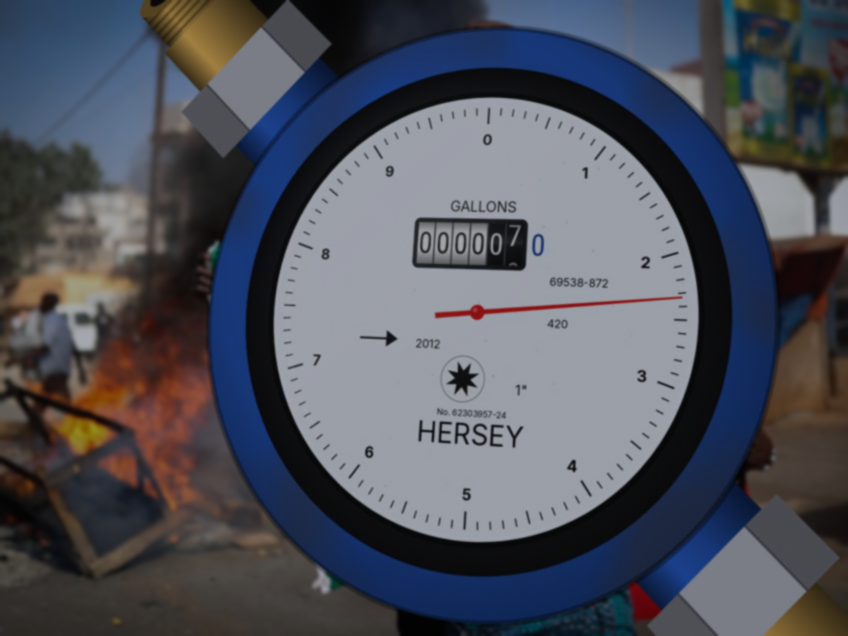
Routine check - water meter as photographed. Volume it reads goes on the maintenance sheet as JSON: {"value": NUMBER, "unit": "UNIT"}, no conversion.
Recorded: {"value": 72.3, "unit": "gal"}
